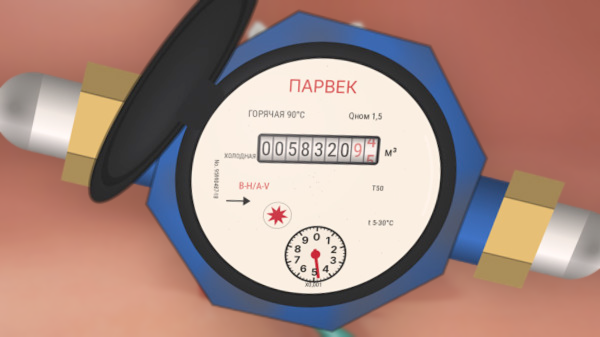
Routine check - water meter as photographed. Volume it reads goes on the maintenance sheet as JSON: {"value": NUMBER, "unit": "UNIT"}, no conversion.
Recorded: {"value": 58320.944, "unit": "m³"}
